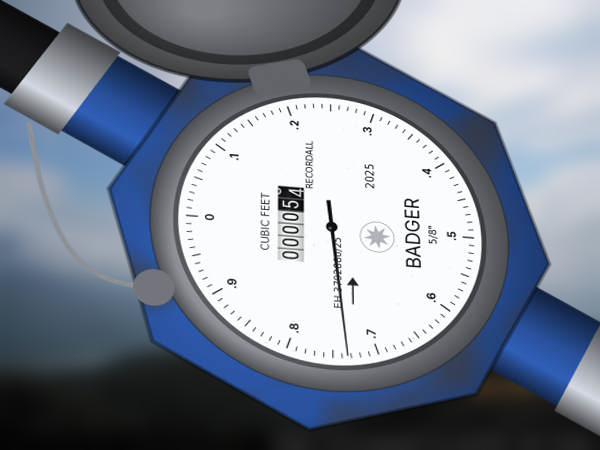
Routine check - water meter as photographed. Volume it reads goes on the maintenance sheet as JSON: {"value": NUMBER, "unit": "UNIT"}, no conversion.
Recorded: {"value": 53.73, "unit": "ft³"}
